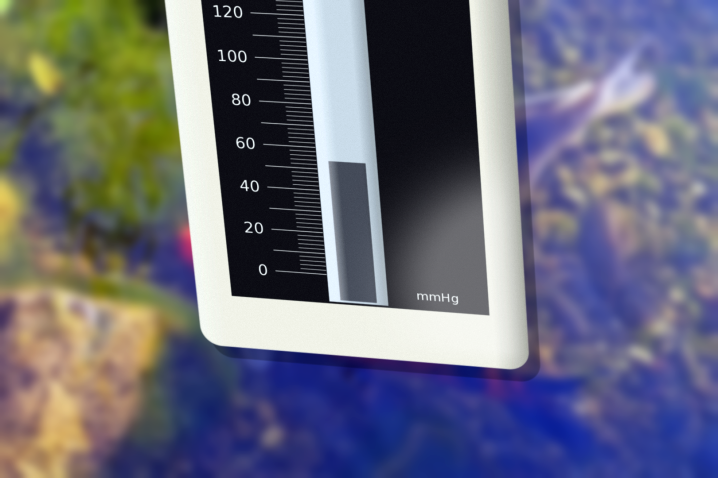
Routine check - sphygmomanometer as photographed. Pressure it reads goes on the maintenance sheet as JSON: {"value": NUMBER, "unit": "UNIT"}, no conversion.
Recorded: {"value": 54, "unit": "mmHg"}
